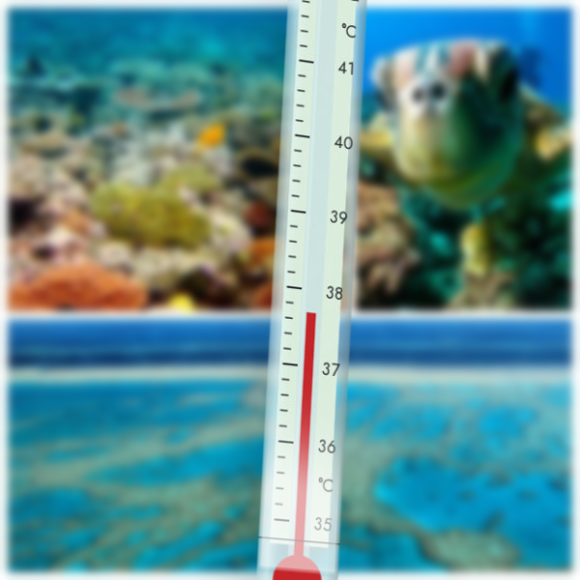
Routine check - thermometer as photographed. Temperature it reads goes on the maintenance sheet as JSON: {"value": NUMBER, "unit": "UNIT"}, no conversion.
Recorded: {"value": 37.7, "unit": "°C"}
